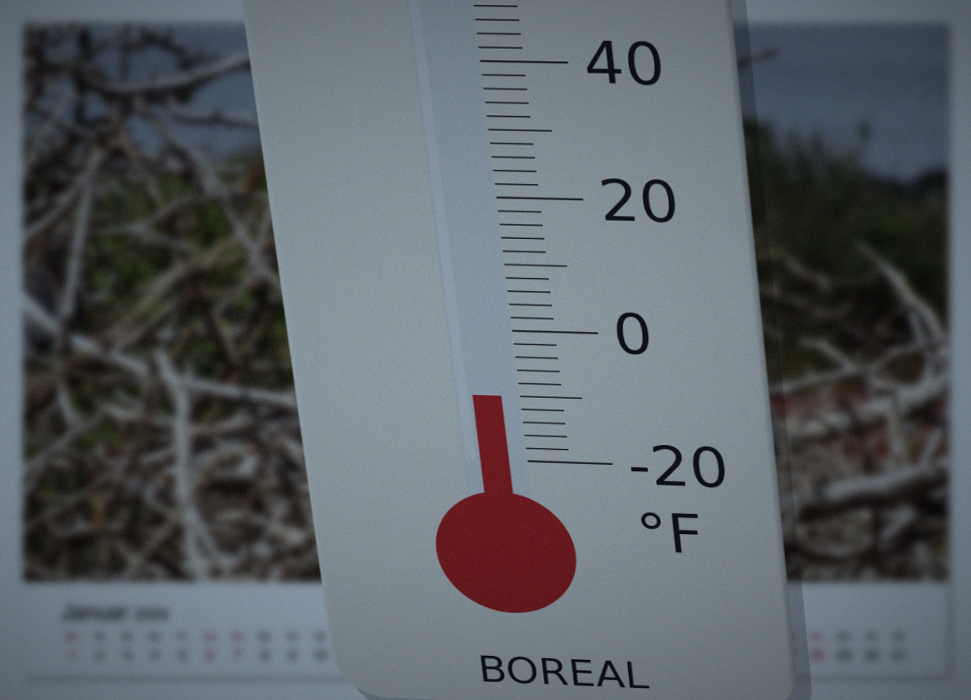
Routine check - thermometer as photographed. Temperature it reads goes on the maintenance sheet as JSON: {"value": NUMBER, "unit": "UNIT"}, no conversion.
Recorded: {"value": -10, "unit": "°F"}
